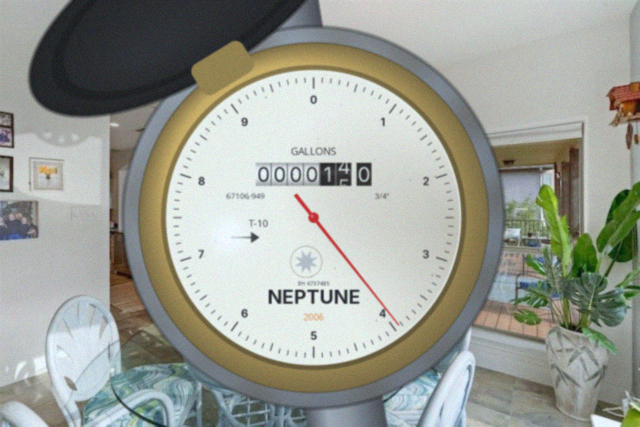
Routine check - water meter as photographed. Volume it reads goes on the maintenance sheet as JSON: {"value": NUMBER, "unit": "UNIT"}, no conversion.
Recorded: {"value": 143.9, "unit": "gal"}
